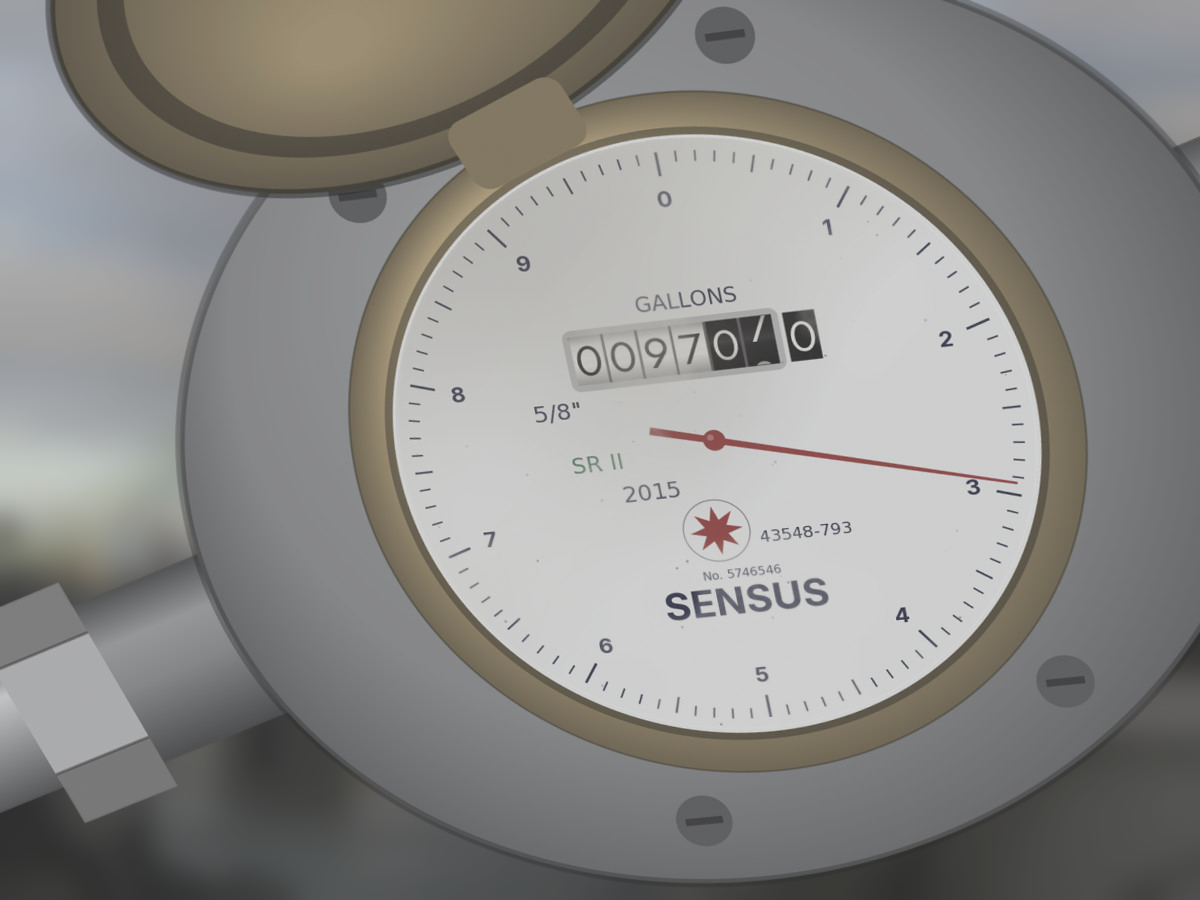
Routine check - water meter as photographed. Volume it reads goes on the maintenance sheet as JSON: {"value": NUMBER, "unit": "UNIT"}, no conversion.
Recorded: {"value": 97072.9, "unit": "gal"}
